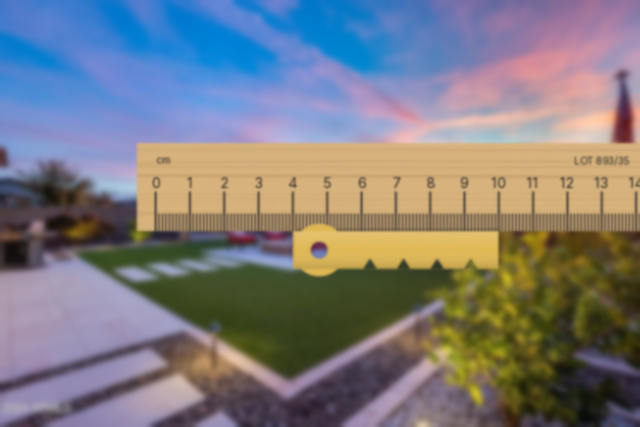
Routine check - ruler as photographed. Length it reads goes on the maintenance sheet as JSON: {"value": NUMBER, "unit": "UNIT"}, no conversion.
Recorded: {"value": 6, "unit": "cm"}
